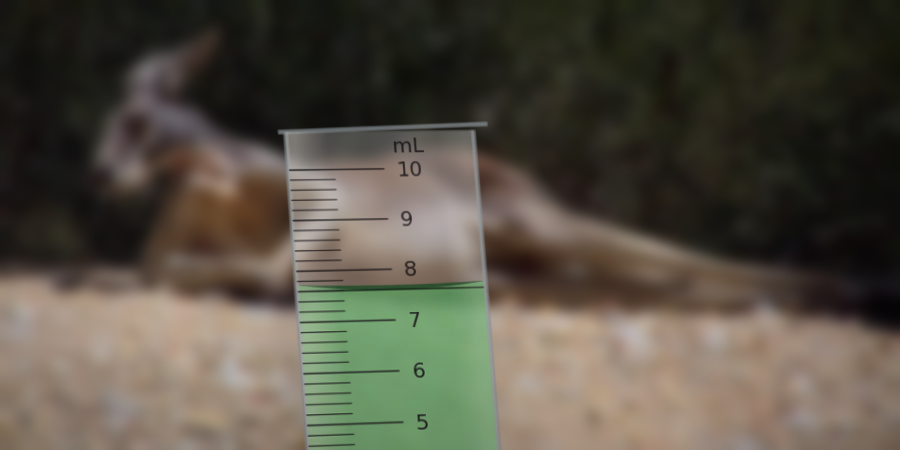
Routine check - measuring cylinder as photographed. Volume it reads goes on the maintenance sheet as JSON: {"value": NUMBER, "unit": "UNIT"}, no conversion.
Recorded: {"value": 7.6, "unit": "mL"}
